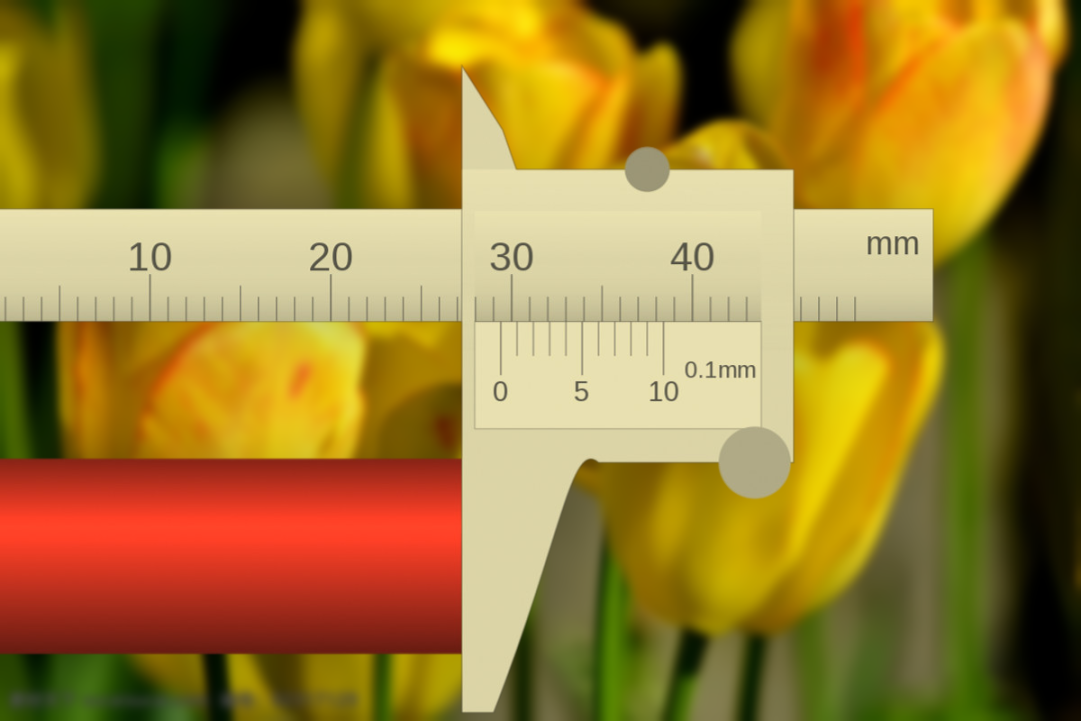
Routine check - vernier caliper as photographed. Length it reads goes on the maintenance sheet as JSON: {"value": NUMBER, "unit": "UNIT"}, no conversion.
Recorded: {"value": 29.4, "unit": "mm"}
